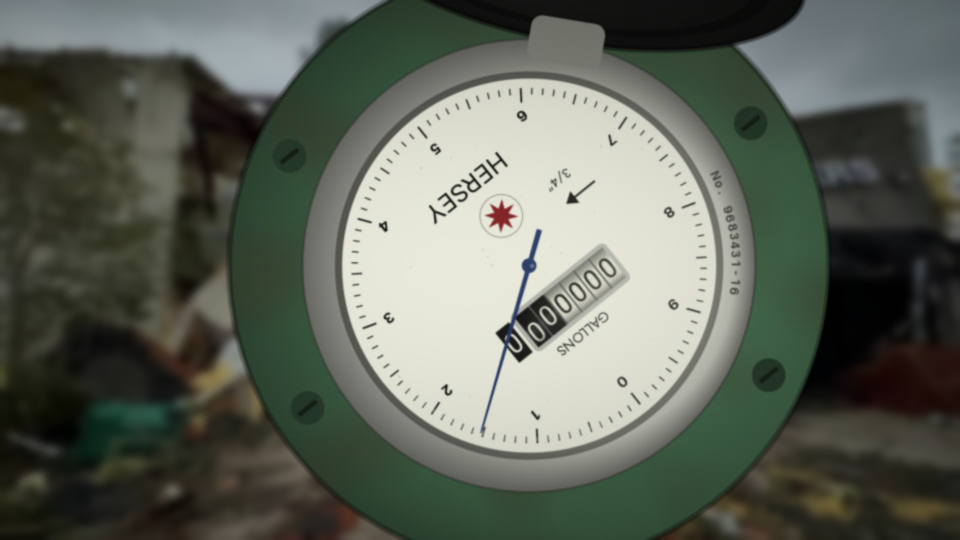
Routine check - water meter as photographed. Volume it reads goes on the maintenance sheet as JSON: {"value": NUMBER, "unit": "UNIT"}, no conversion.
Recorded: {"value": 1.5, "unit": "gal"}
